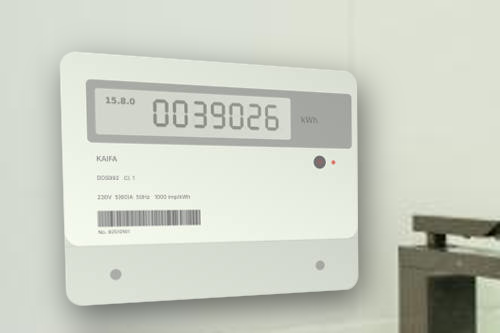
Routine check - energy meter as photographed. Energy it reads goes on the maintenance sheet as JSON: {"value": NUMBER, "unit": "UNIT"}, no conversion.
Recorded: {"value": 39026, "unit": "kWh"}
